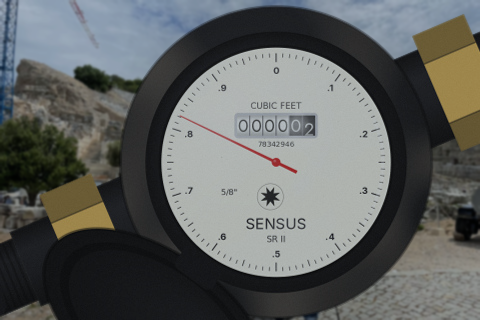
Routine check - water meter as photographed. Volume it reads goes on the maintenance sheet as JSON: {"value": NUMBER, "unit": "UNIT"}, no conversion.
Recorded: {"value": 1.82, "unit": "ft³"}
